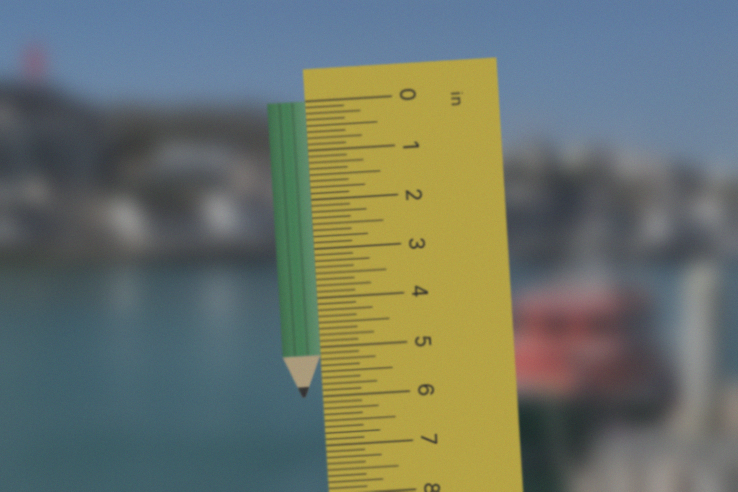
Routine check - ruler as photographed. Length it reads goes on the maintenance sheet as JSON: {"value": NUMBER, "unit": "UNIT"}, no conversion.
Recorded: {"value": 6, "unit": "in"}
